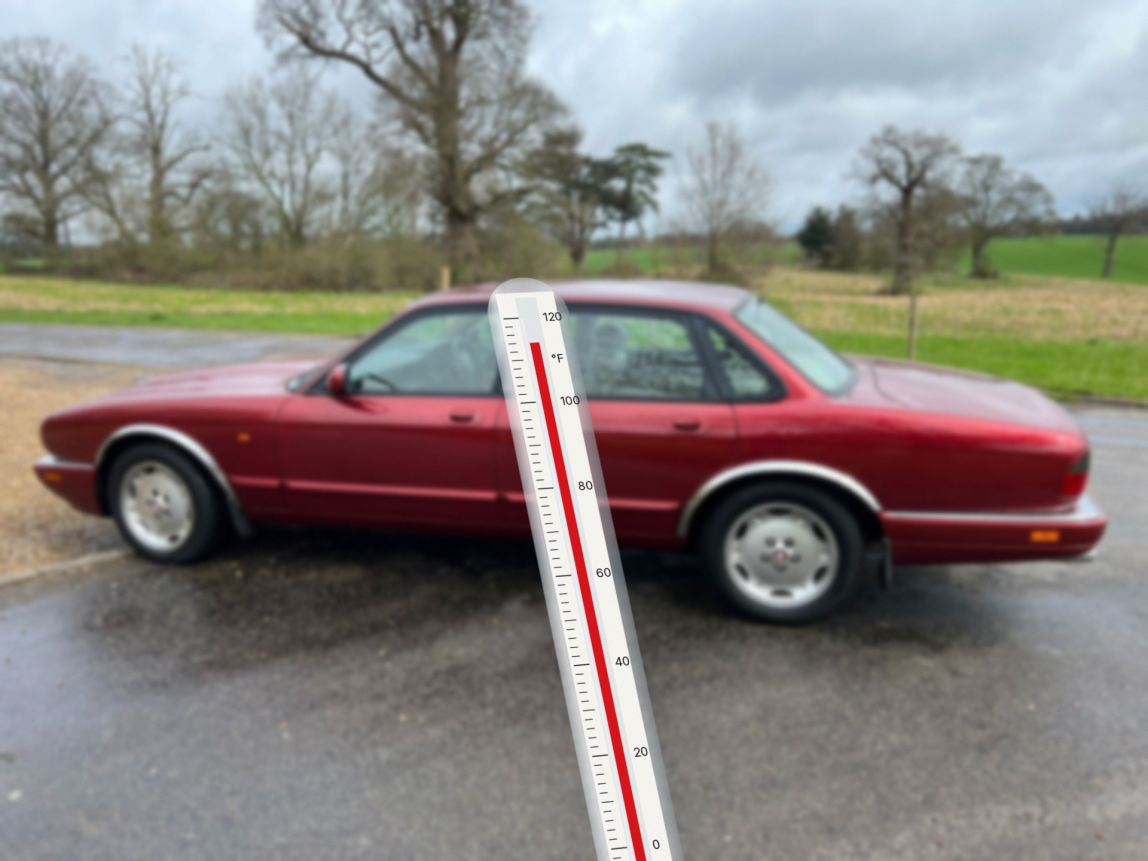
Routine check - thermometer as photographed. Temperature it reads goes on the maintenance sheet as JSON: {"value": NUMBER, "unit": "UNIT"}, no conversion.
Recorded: {"value": 114, "unit": "°F"}
